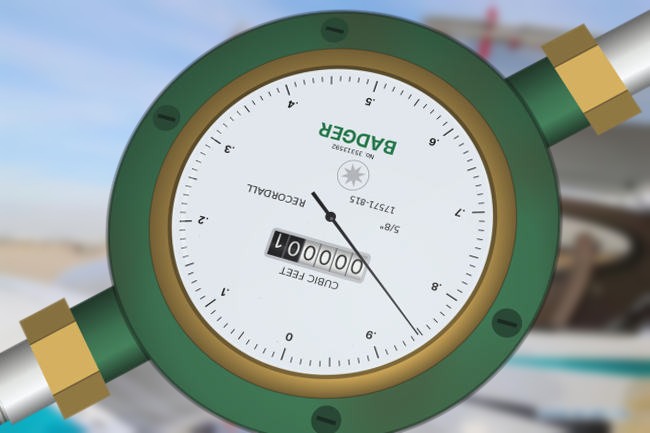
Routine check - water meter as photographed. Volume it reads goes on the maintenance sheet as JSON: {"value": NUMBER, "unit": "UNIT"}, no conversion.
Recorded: {"value": 0.85, "unit": "ft³"}
